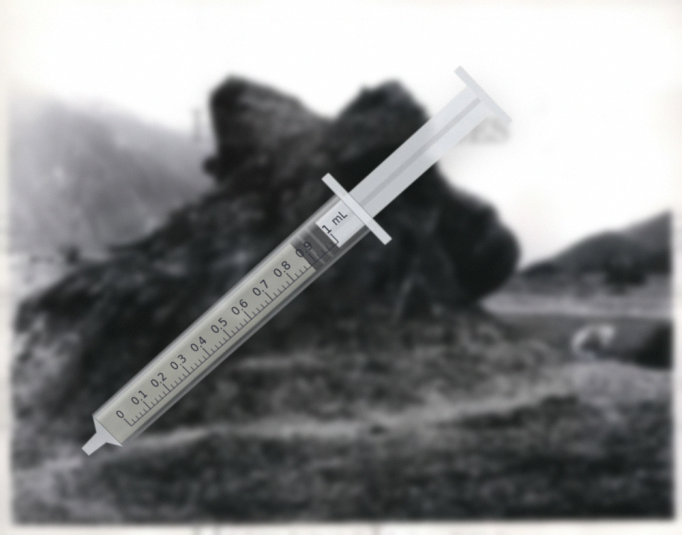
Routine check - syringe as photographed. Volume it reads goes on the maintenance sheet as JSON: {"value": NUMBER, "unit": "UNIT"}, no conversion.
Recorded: {"value": 0.88, "unit": "mL"}
